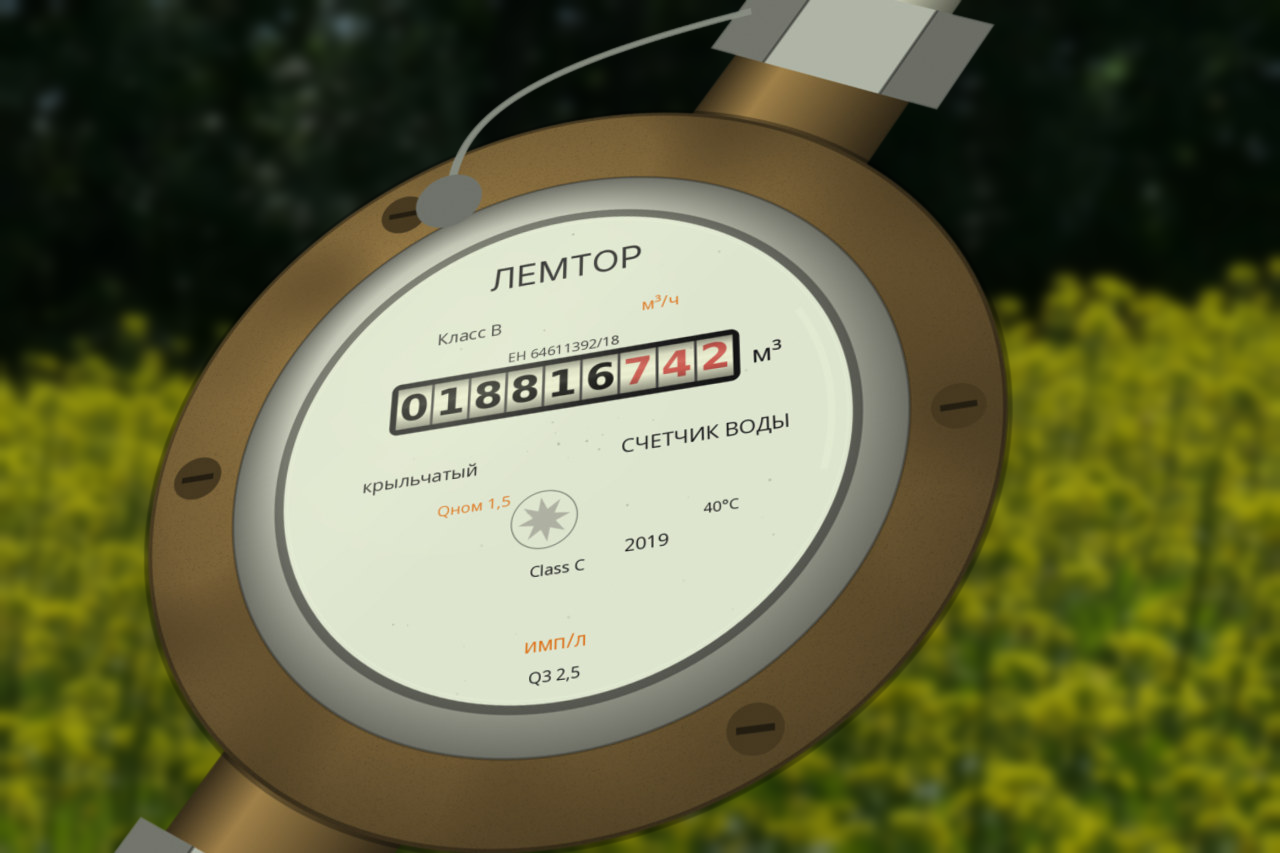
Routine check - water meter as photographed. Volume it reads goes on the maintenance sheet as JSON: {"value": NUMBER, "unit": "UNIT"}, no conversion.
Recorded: {"value": 18816.742, "unit": "m³"}
